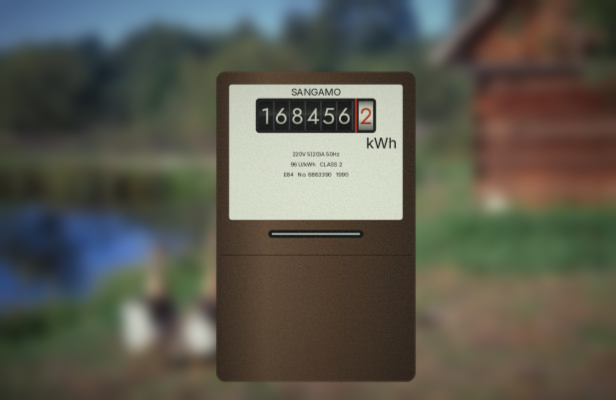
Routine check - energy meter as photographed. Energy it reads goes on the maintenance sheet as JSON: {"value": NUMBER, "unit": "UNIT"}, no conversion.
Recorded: {"value": 168456.2, "unit": "kWh"}
